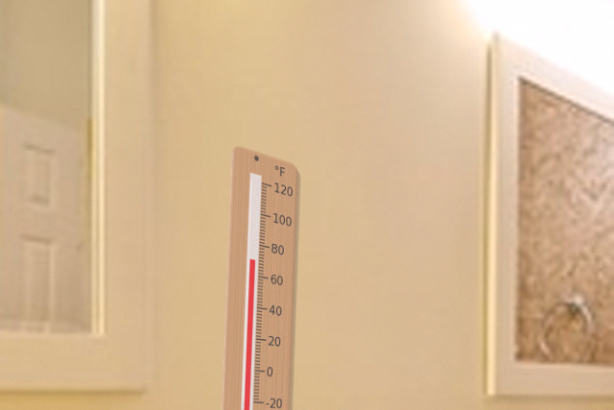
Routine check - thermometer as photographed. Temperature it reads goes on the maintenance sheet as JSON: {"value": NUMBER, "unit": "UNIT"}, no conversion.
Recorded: {"value": 70, "unit": "°F"}
